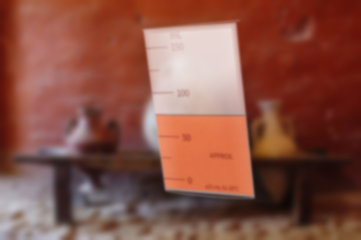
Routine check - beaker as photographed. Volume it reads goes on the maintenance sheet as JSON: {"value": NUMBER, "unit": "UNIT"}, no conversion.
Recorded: {"value": 75, "unit": "mL"}
